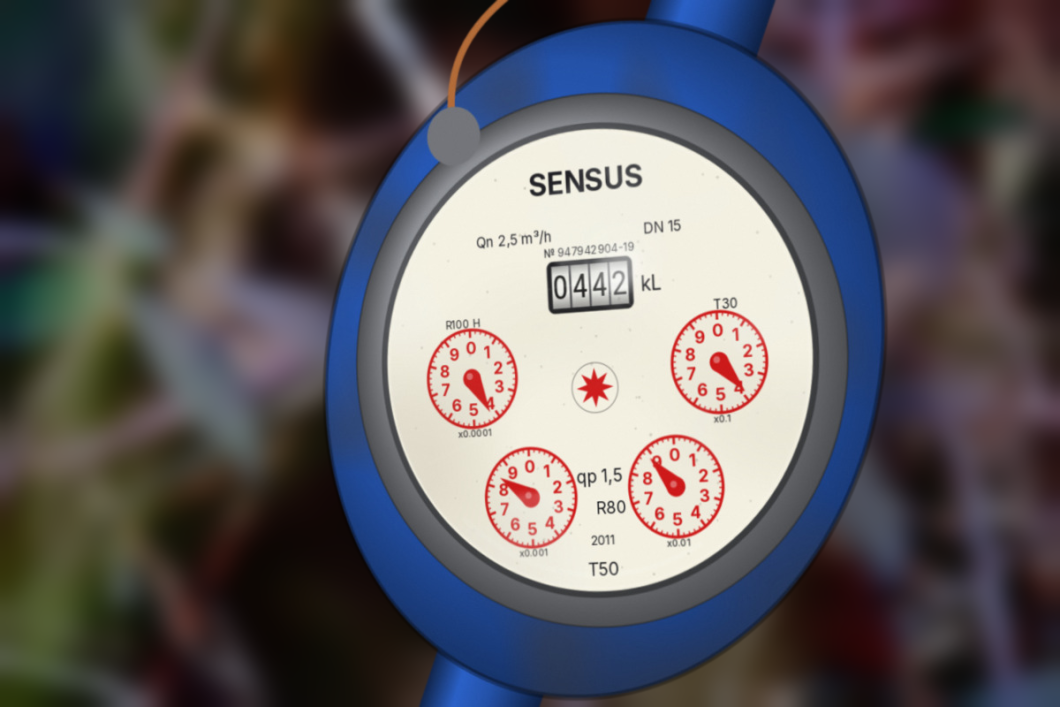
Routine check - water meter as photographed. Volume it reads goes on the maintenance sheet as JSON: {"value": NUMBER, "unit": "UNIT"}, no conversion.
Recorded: {"value": 442.3884, "unit": "kL"}
